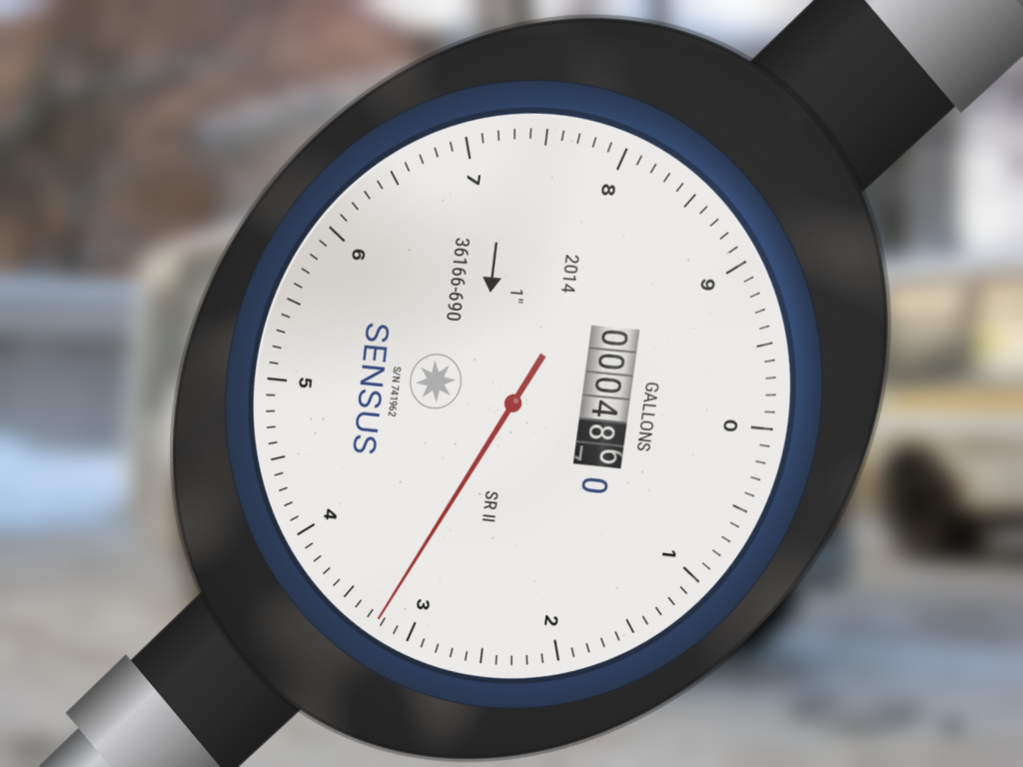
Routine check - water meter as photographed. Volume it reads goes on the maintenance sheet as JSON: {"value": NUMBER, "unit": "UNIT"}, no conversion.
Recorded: {"value": 4863.2, "unit": "gal"}
